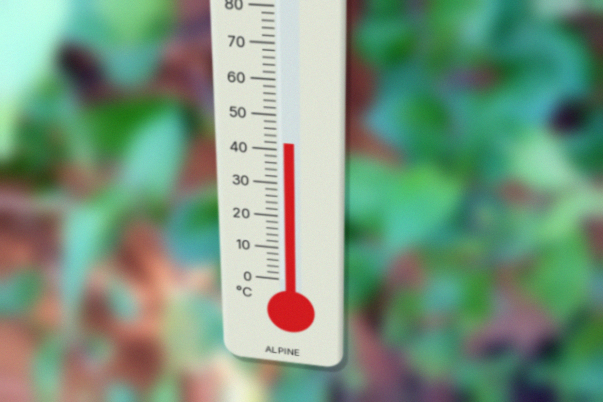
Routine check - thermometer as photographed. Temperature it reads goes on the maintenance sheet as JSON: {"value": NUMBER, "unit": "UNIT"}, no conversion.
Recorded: {"value": 42, "unit": "°C"}
